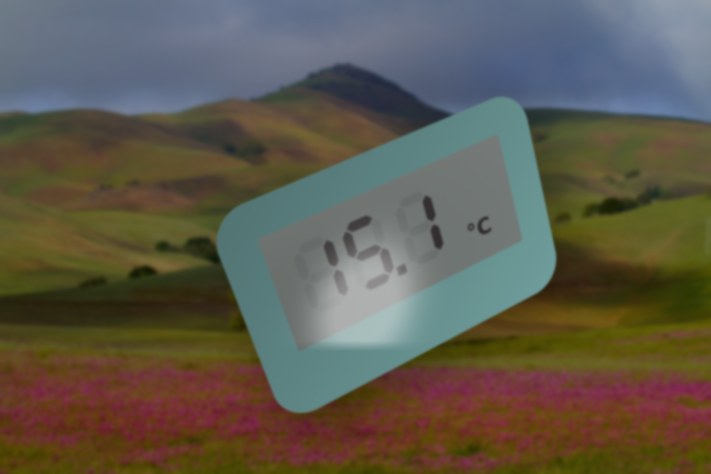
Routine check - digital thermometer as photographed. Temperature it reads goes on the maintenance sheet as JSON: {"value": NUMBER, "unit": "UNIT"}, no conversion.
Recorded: {"value": 15.1, "unit": "°C"}
